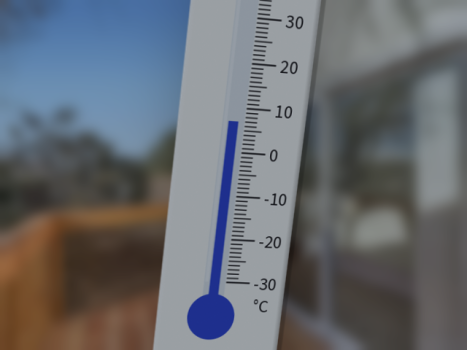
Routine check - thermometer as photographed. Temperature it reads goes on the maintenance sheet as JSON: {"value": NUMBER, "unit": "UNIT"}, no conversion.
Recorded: {"value": 7, "unit": "°C"}
